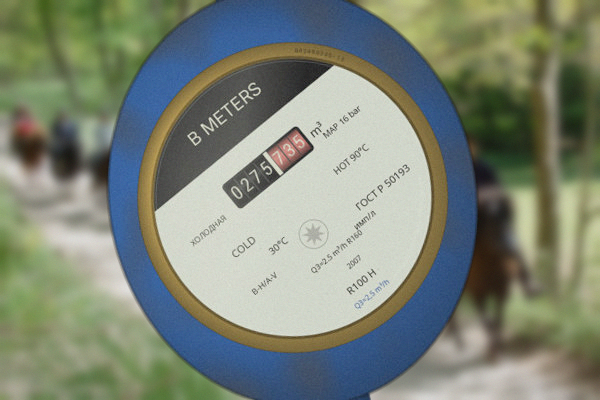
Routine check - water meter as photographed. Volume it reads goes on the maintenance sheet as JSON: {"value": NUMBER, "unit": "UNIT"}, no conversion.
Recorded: {"value": 275.735, "unit": "m³"}
